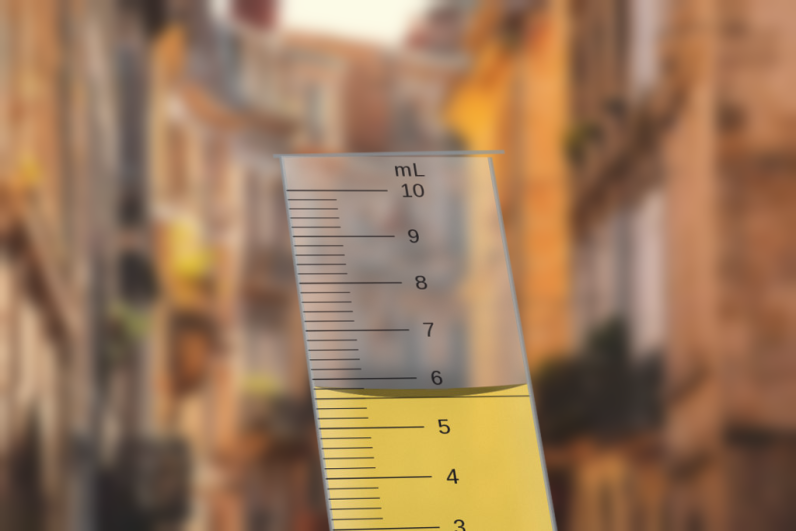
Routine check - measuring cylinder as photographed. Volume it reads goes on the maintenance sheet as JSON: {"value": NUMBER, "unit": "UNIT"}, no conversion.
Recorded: {"value": 5.6, "unit": "mL"}
